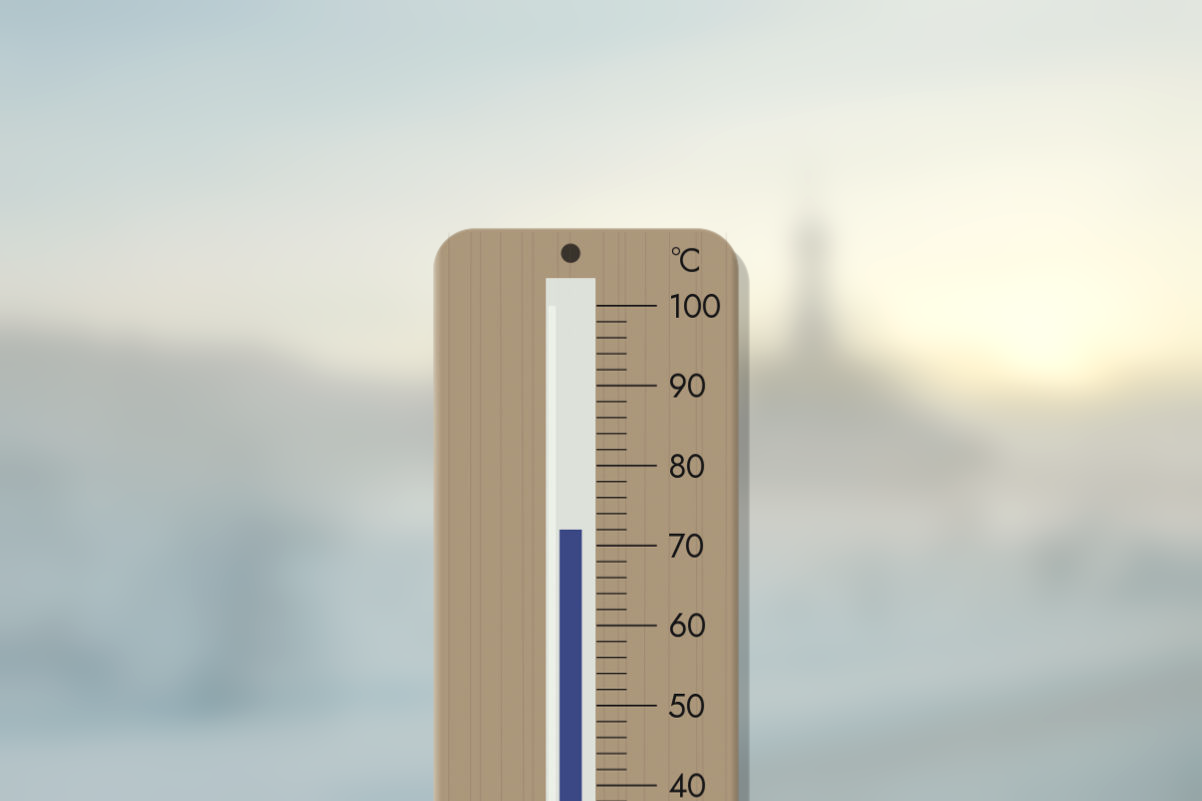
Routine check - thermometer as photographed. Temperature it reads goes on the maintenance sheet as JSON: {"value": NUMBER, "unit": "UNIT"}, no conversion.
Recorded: {"value": 72, "unit": "°C"}
